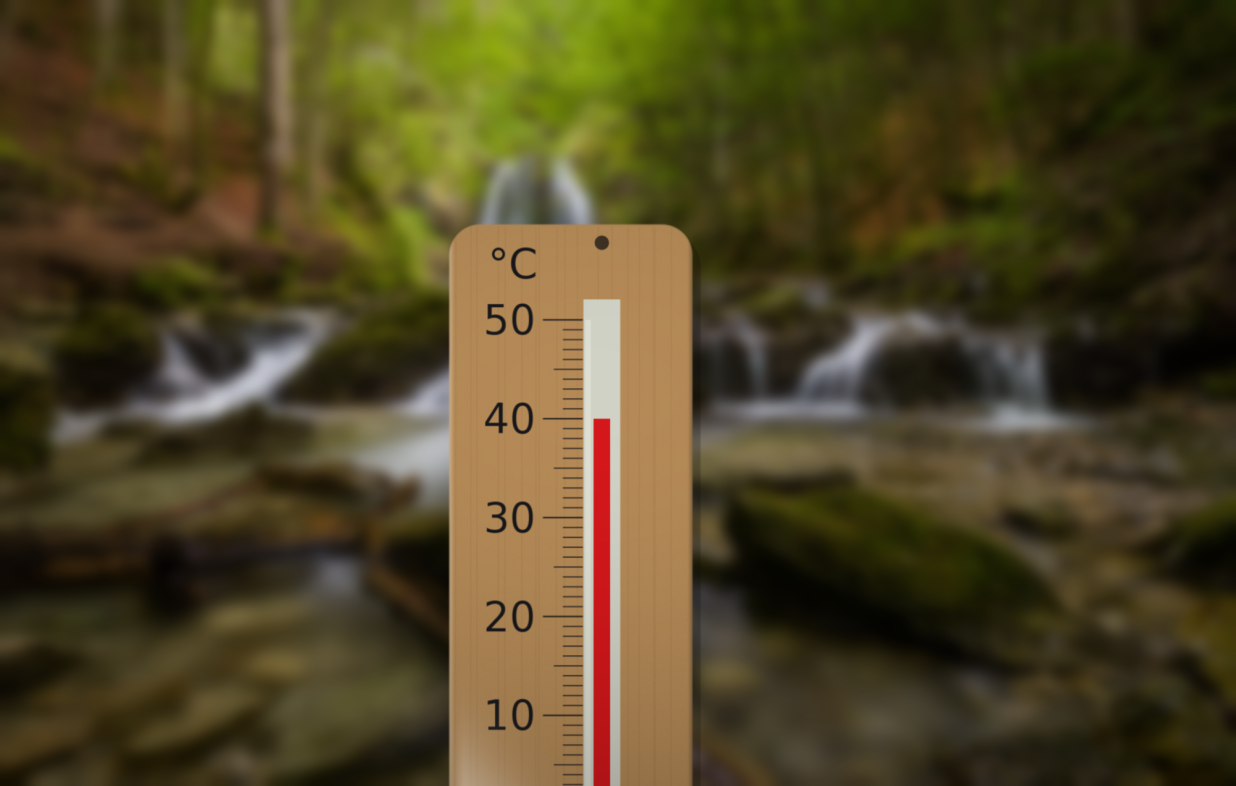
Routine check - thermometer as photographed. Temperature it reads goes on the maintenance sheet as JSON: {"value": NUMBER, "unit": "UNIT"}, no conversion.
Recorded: {"value": 40, "unit": "°C"}
